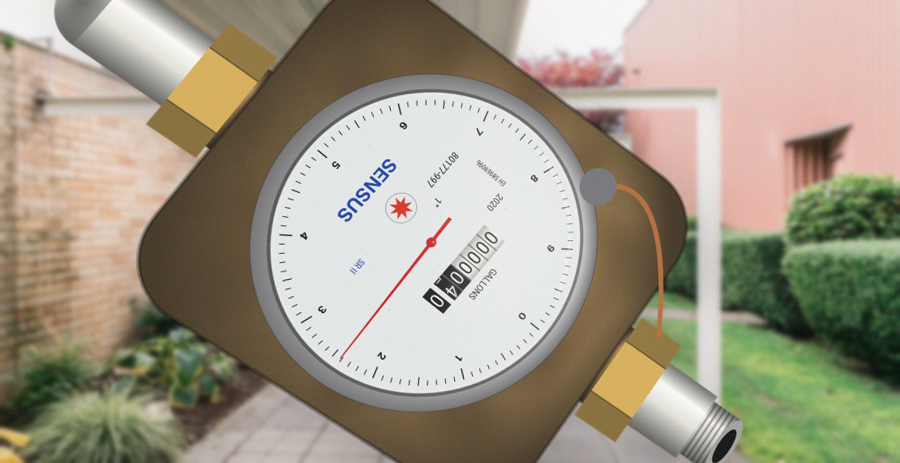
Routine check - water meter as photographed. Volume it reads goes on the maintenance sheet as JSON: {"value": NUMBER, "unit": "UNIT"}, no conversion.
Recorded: {"value": 42.4, "unit": "gal"}
